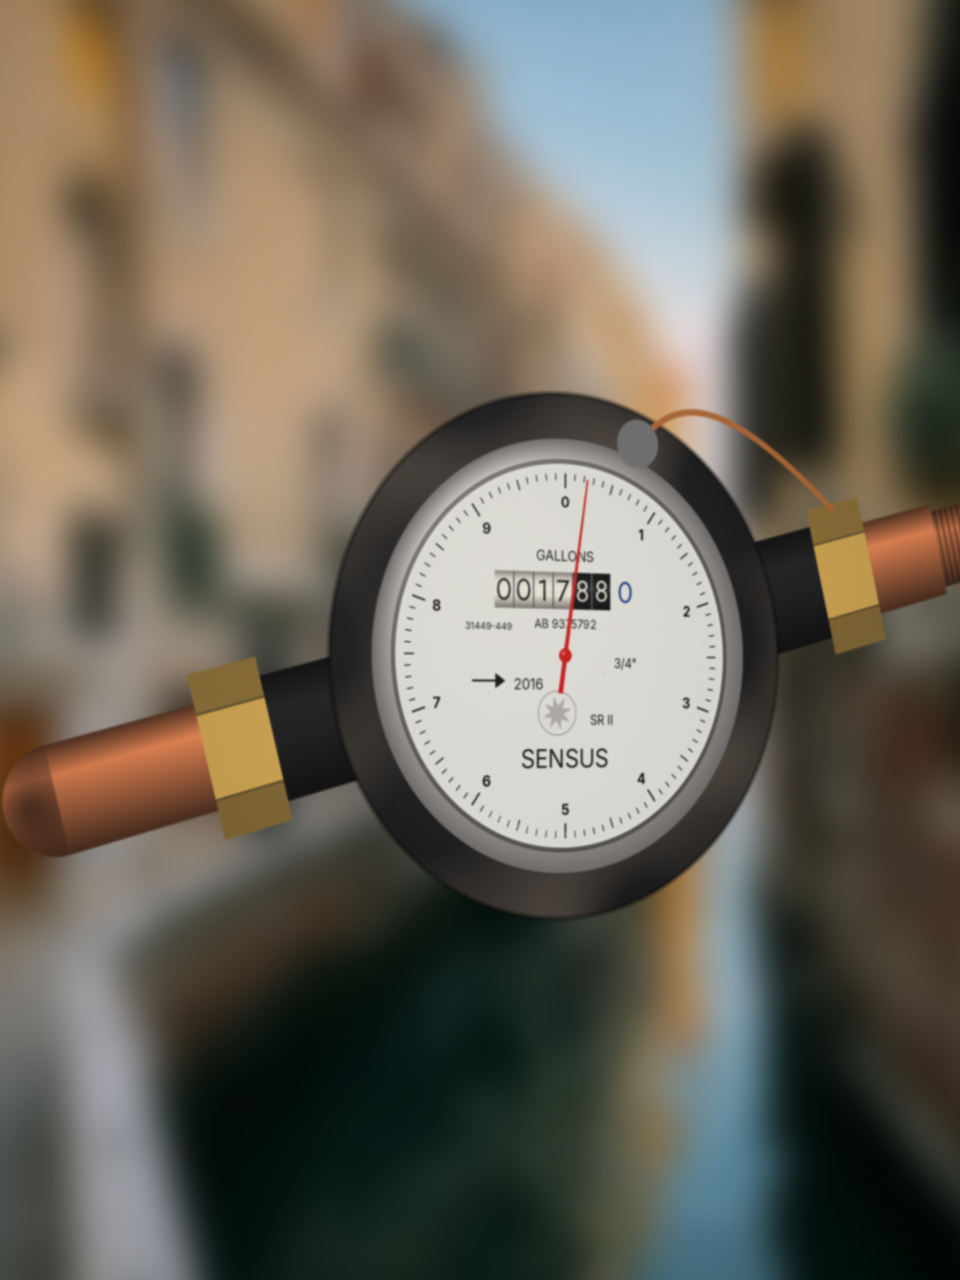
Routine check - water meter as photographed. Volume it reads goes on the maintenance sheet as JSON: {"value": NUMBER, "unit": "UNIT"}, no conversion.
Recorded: {"value": 17880.2, "unit": "gal"}
